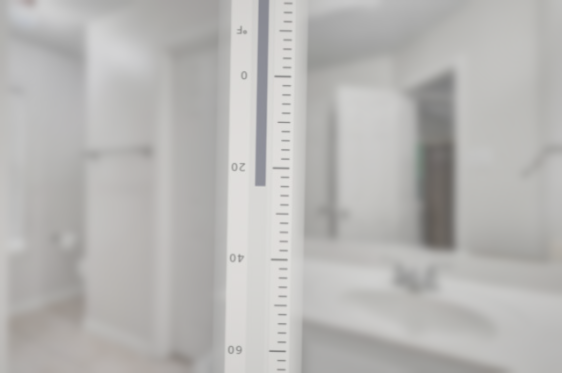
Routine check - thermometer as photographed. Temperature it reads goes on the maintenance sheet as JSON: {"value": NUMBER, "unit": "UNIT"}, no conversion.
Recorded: {"value": 24, "unit": "°F"}
